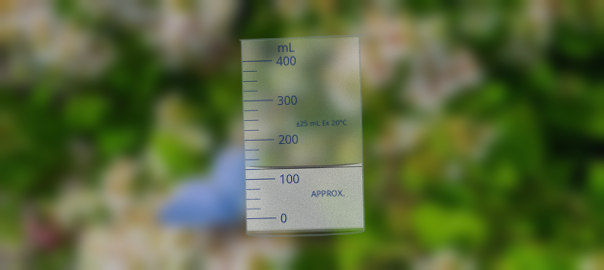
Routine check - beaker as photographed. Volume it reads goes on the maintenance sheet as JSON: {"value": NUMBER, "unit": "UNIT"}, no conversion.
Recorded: {"value": 125, "unit": "mL"}
